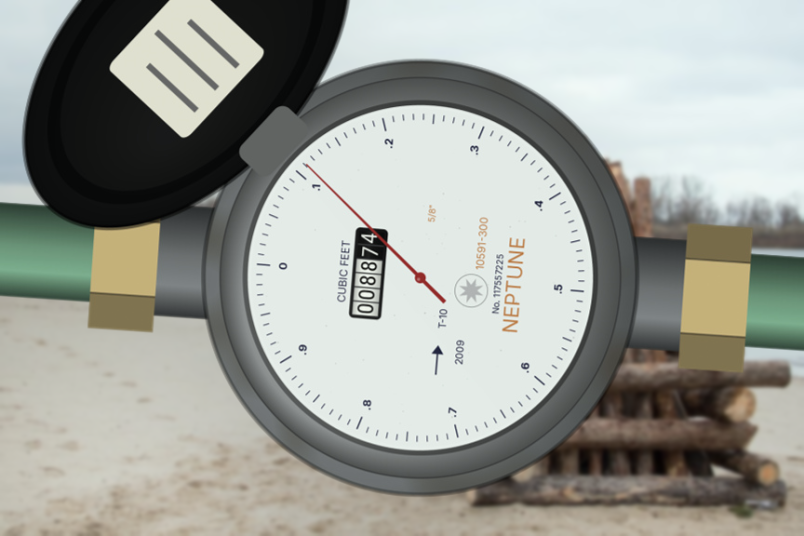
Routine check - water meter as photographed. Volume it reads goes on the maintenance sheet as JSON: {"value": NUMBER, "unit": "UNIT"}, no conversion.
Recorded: {"value": 8874.11, "unit": "ft³"}
